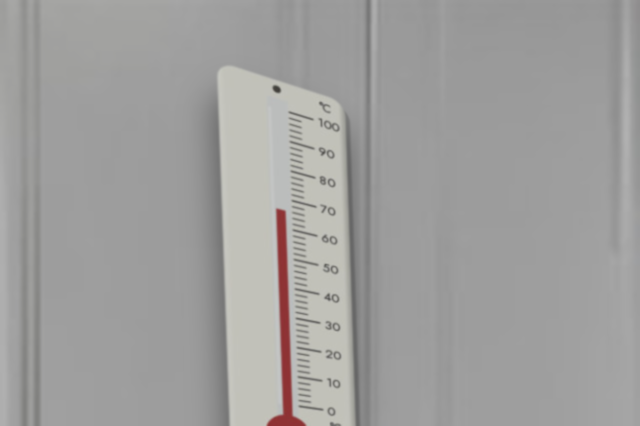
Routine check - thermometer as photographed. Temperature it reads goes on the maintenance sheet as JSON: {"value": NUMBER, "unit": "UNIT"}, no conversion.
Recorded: {"value": 66, "unit": "°C"}
